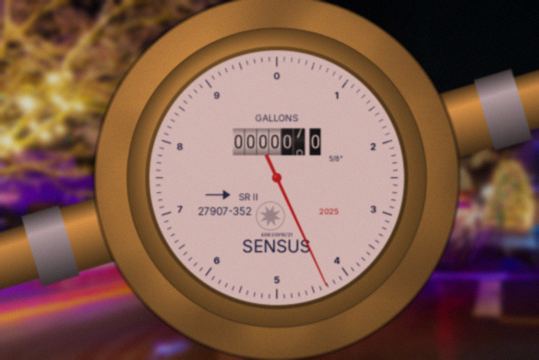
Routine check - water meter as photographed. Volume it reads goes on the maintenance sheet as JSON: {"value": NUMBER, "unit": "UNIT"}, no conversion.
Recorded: {"value": 74.3, "unit": "gal"}
